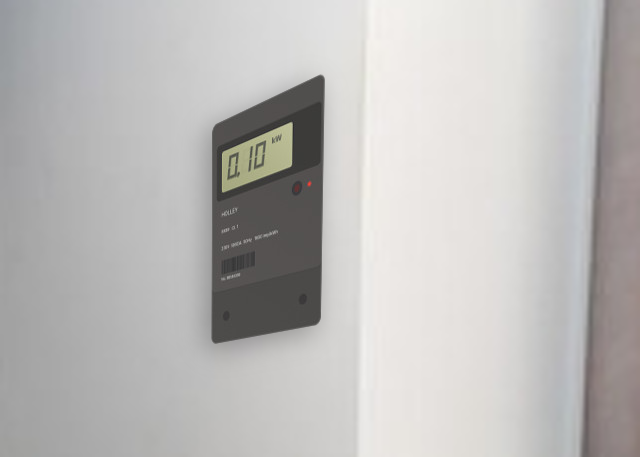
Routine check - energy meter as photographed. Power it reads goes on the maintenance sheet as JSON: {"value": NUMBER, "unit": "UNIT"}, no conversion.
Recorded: {"value": 0.10, "unit": "kW"}
